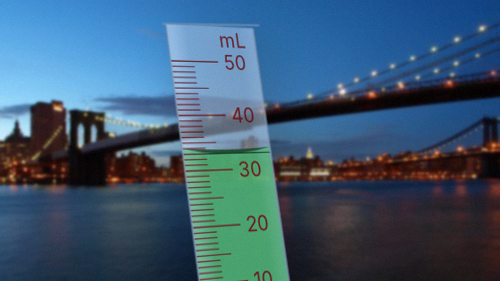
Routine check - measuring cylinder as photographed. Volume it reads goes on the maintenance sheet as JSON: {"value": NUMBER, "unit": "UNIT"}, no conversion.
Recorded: {"value": 33, "unit": "mL"}
